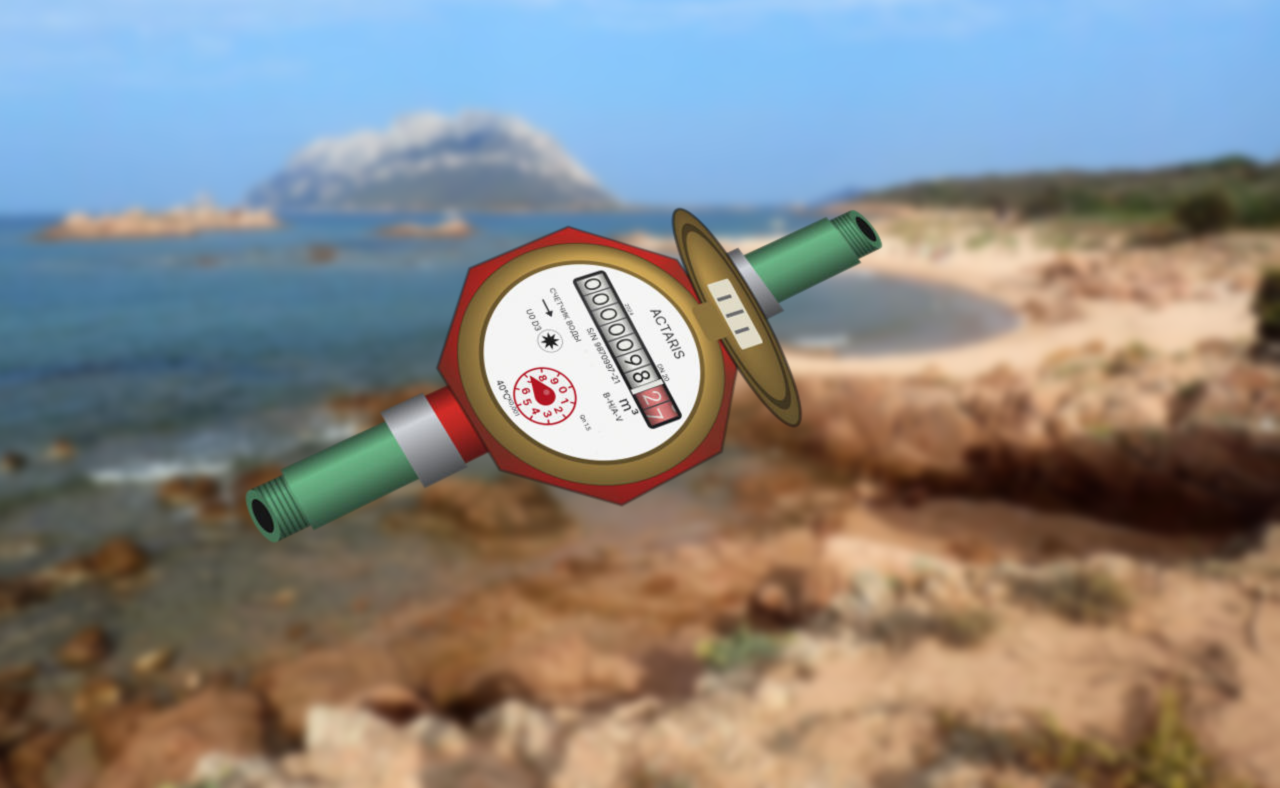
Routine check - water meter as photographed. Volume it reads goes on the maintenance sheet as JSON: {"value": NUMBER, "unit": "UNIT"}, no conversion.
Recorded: {"value": 98.267, "unit": "m³"}
